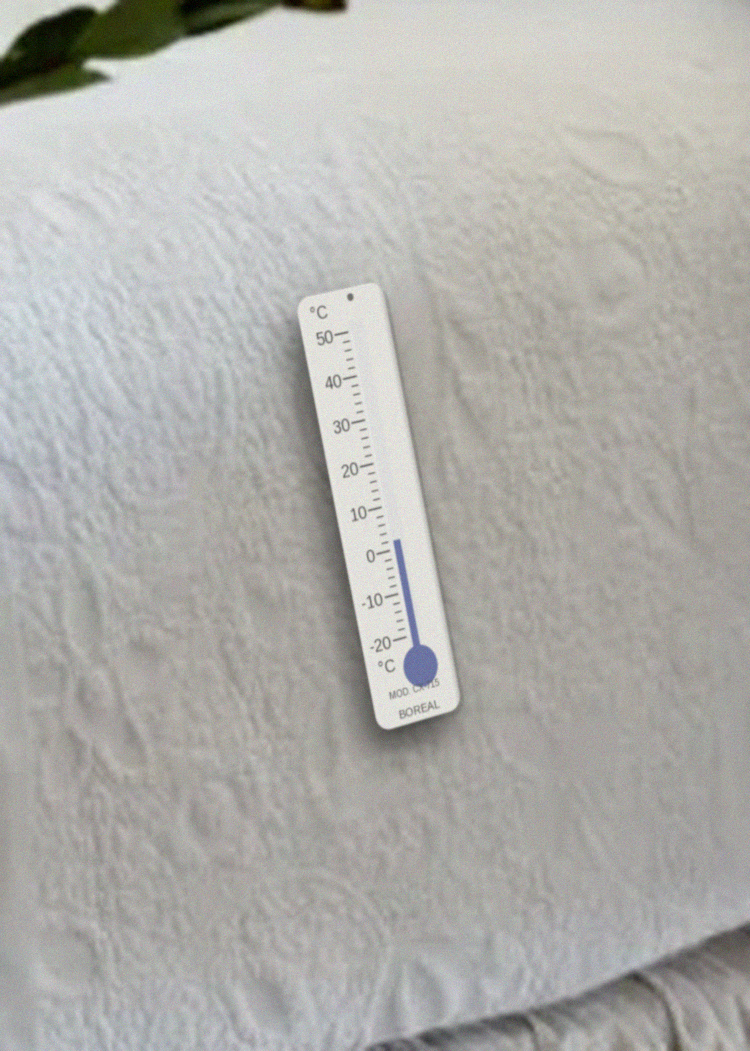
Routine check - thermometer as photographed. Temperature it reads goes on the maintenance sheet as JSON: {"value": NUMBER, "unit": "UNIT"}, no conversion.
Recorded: {"value": 2, "unit": "°C"}
